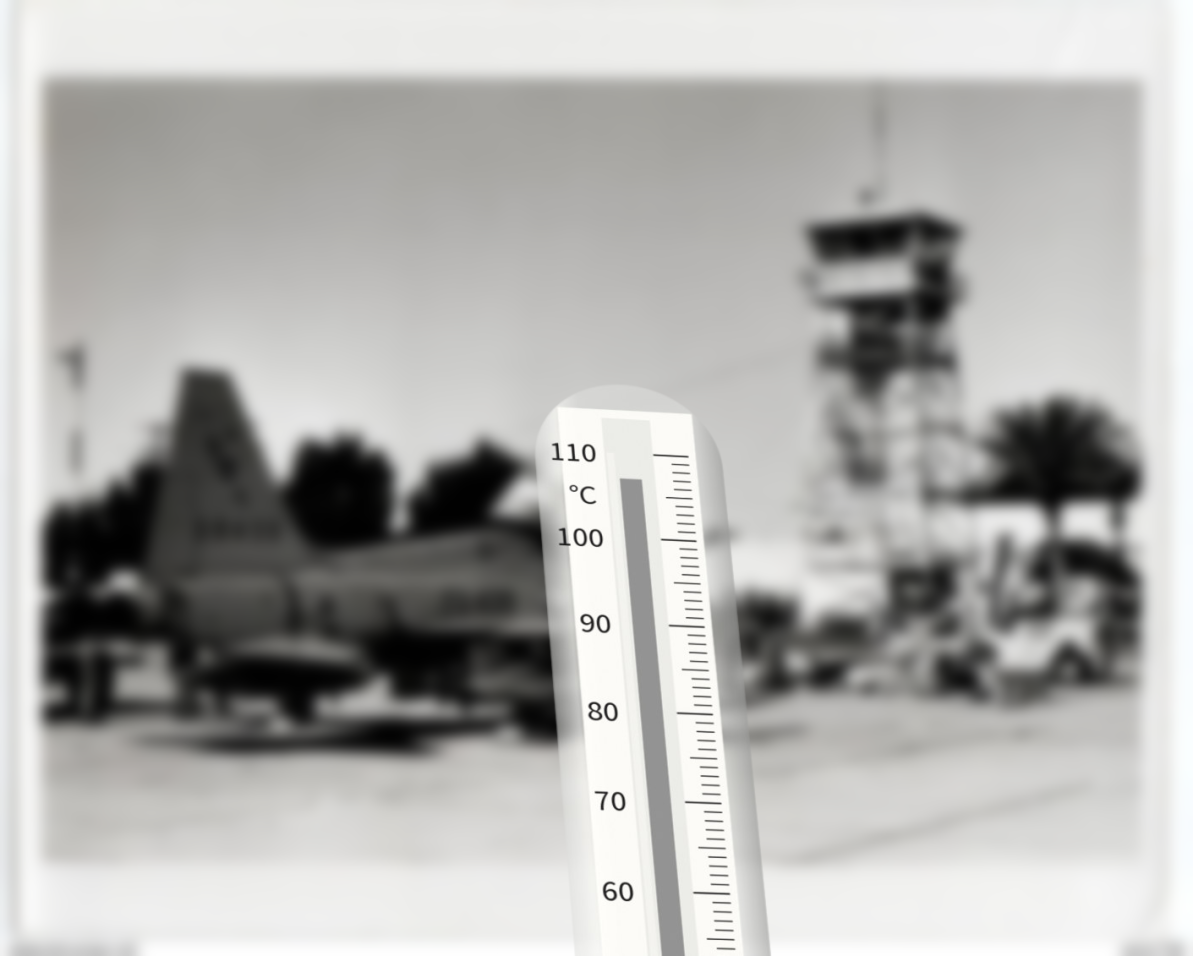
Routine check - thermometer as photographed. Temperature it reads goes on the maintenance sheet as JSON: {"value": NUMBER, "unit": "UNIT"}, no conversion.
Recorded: {"value": 107, "unit": "°C"}
